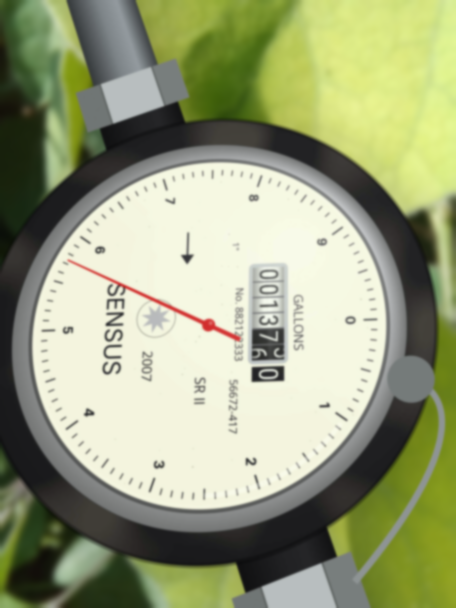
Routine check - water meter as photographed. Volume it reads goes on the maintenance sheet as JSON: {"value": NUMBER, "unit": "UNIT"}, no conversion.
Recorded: {"value": 13755.7, "unit": "gal"}
